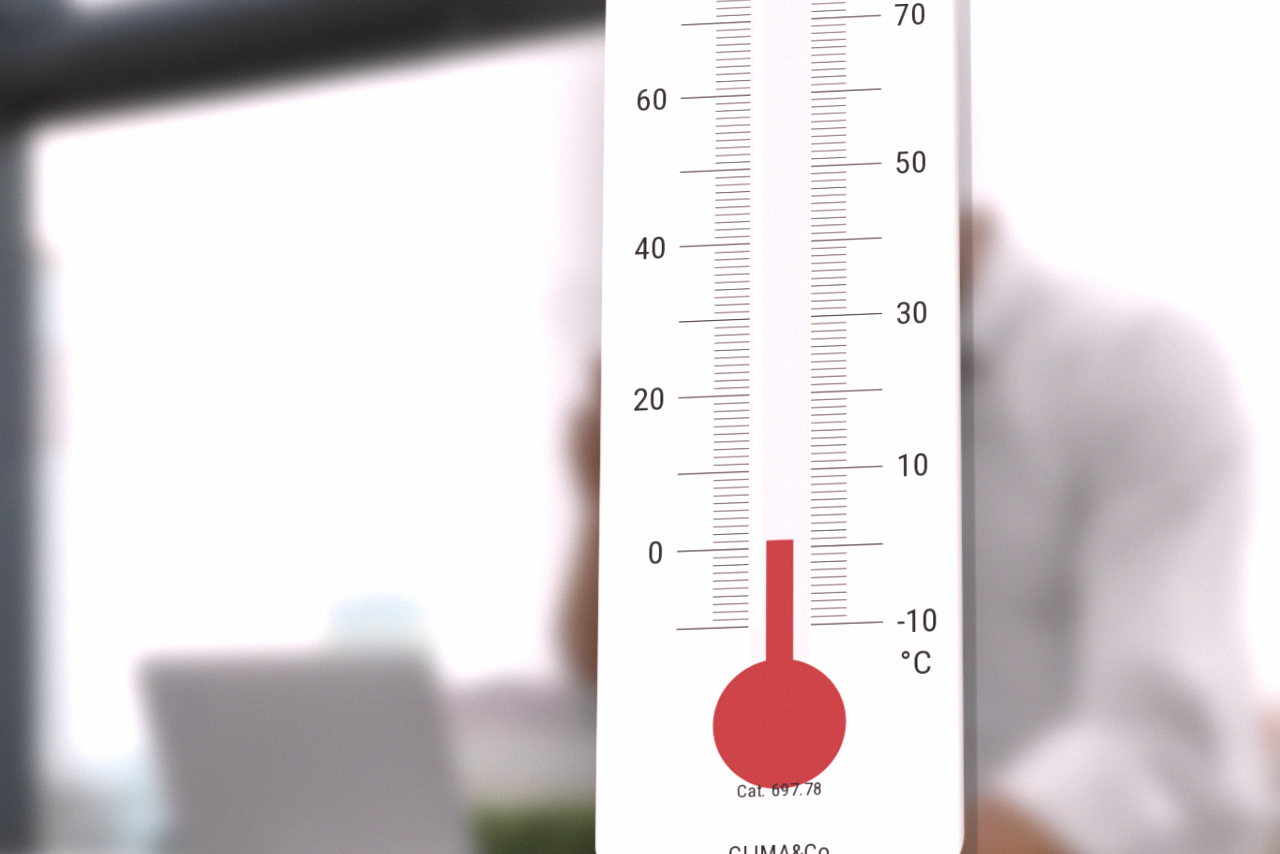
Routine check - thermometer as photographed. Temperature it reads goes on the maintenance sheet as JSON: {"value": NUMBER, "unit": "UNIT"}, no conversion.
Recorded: {"value": 1, "unit": "°C"}
